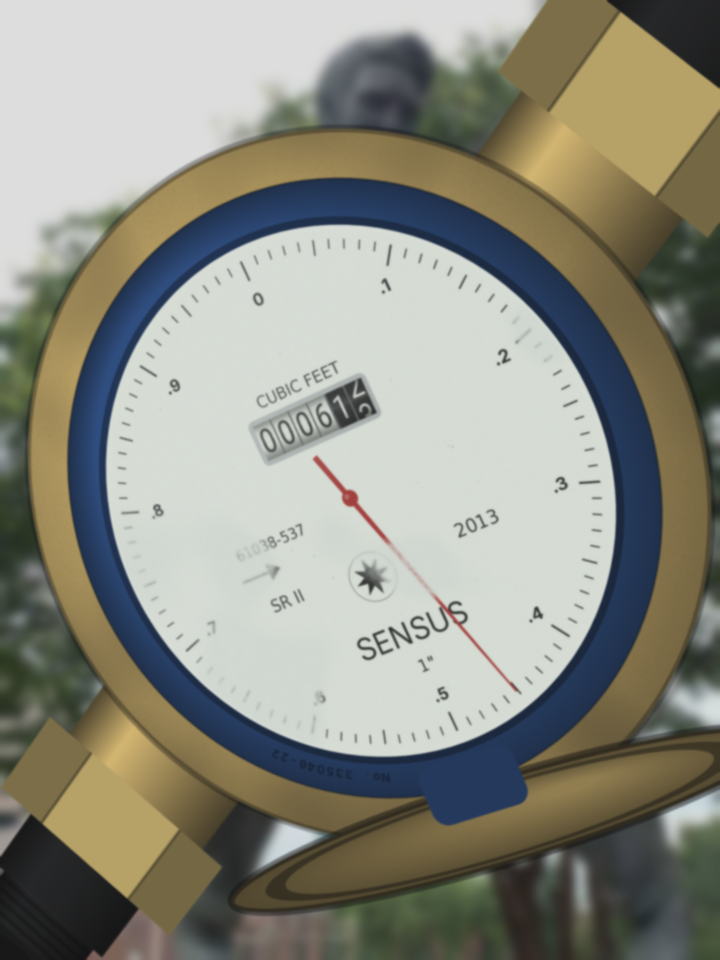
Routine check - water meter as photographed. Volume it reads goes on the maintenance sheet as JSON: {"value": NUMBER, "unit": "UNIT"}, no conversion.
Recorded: {"value": 612.45, "unit": "ft³"}
